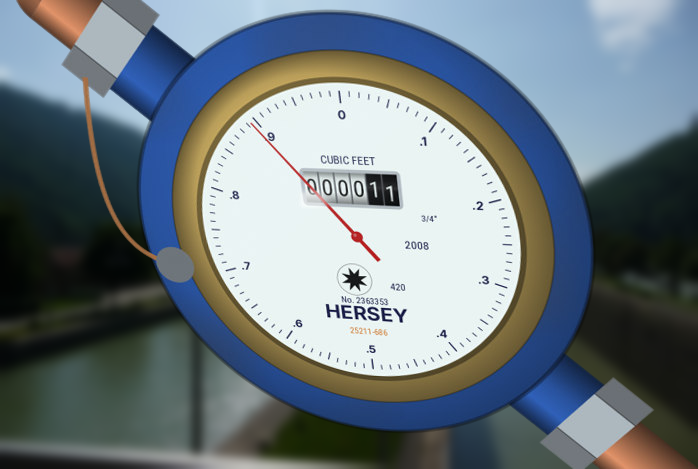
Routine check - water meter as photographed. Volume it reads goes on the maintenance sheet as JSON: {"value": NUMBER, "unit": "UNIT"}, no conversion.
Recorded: {"value": 10.89, "unit": "ft³"}
